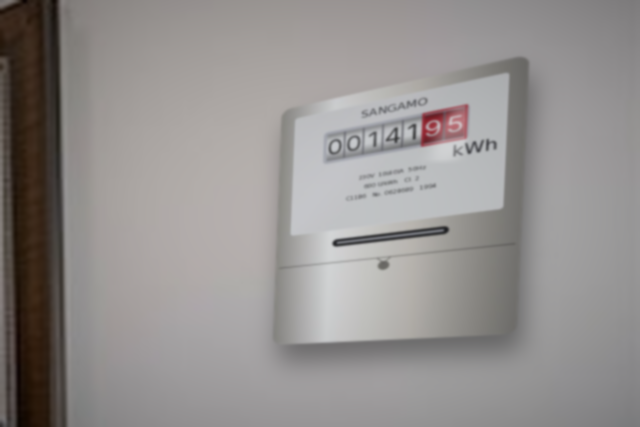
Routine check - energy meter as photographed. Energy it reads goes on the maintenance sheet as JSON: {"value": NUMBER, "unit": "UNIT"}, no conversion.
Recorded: {"value": 141.95, "unit": "kWh"}
